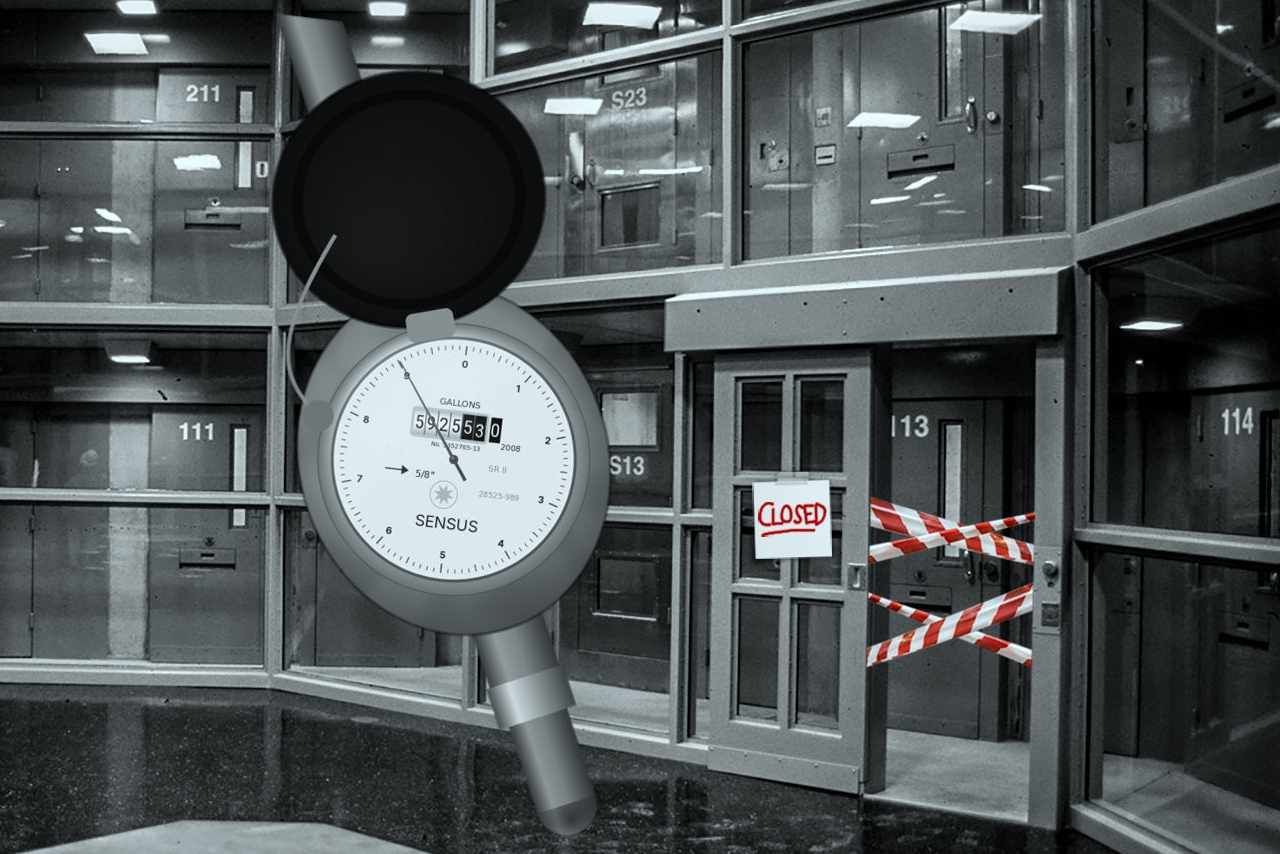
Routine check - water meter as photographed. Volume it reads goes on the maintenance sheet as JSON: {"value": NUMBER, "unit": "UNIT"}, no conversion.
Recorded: {"value": 5925529.0, "unit": "gal"}
